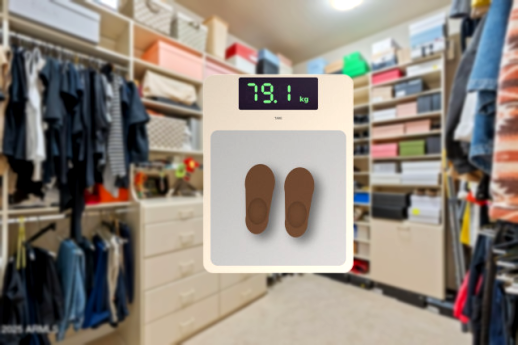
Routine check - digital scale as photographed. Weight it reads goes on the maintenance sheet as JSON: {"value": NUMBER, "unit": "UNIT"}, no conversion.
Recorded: {"value": 79.1, "unit": "kg"}
